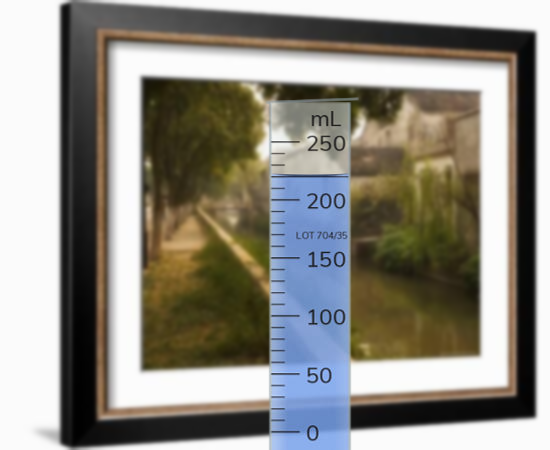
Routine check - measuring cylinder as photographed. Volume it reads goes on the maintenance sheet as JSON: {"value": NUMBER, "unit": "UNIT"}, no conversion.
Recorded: {"value": 220, "unit": "mL"}
